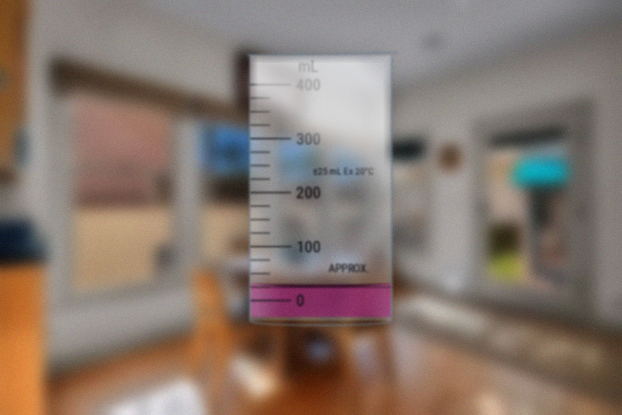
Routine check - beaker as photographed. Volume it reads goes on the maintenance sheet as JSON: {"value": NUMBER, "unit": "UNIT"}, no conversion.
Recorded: {"value": 25, "unit": "mL"}
